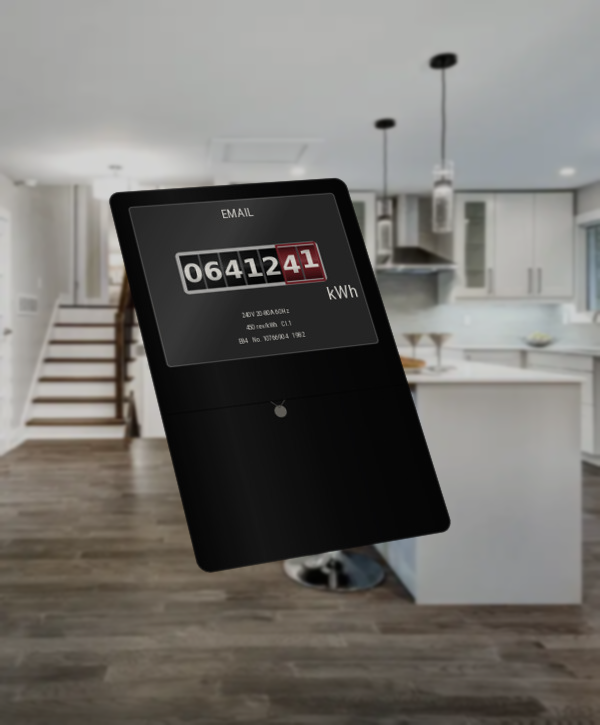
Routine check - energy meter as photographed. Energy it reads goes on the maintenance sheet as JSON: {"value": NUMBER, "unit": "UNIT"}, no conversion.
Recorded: {"value": 6412.41, "unit": "kWh"}
